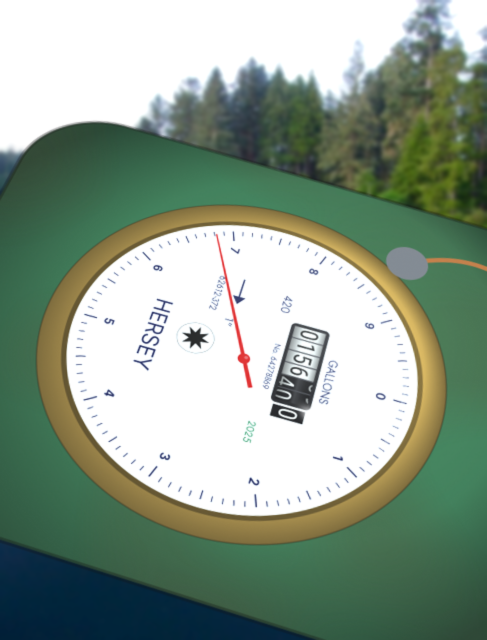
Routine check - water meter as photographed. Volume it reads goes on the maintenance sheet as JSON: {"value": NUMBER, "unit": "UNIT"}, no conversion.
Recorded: {"value": 156396.8, "unit": "gal"}
